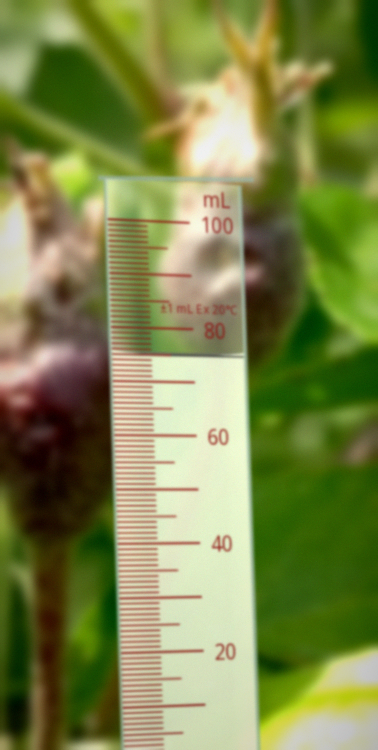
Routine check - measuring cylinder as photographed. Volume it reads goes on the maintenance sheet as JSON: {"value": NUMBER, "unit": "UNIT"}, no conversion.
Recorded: {"value": 75, "unit": "mL"}
